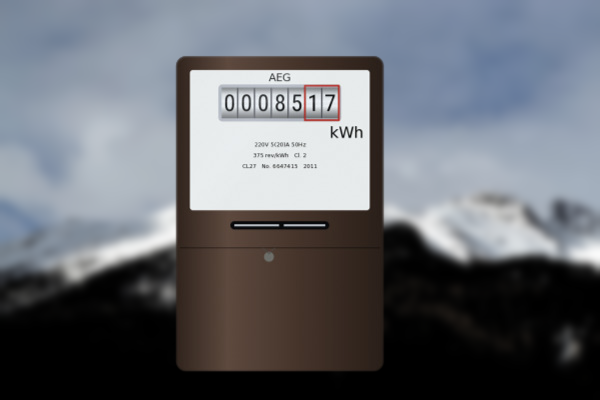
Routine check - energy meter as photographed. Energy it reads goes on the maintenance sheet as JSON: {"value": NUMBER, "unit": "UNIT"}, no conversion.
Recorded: {"value": 85.17, "unit": "kWh"}
